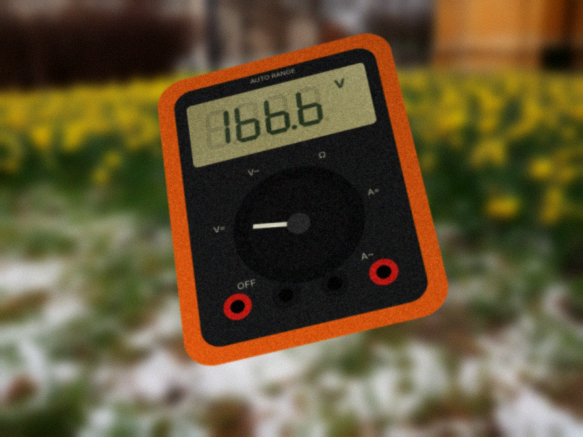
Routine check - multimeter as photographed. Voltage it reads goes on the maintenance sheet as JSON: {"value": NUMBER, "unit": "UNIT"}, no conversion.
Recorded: {"value": 166.6, "unit": "V"}
